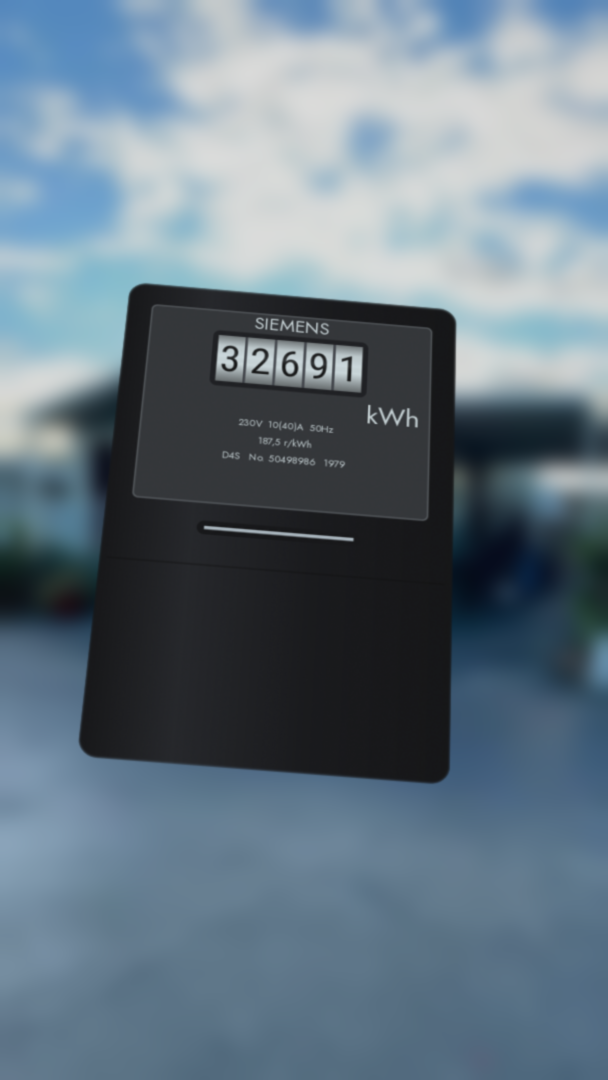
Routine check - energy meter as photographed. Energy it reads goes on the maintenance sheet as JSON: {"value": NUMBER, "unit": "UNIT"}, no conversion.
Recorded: {"value": 32691, "unit": "kWh"}
